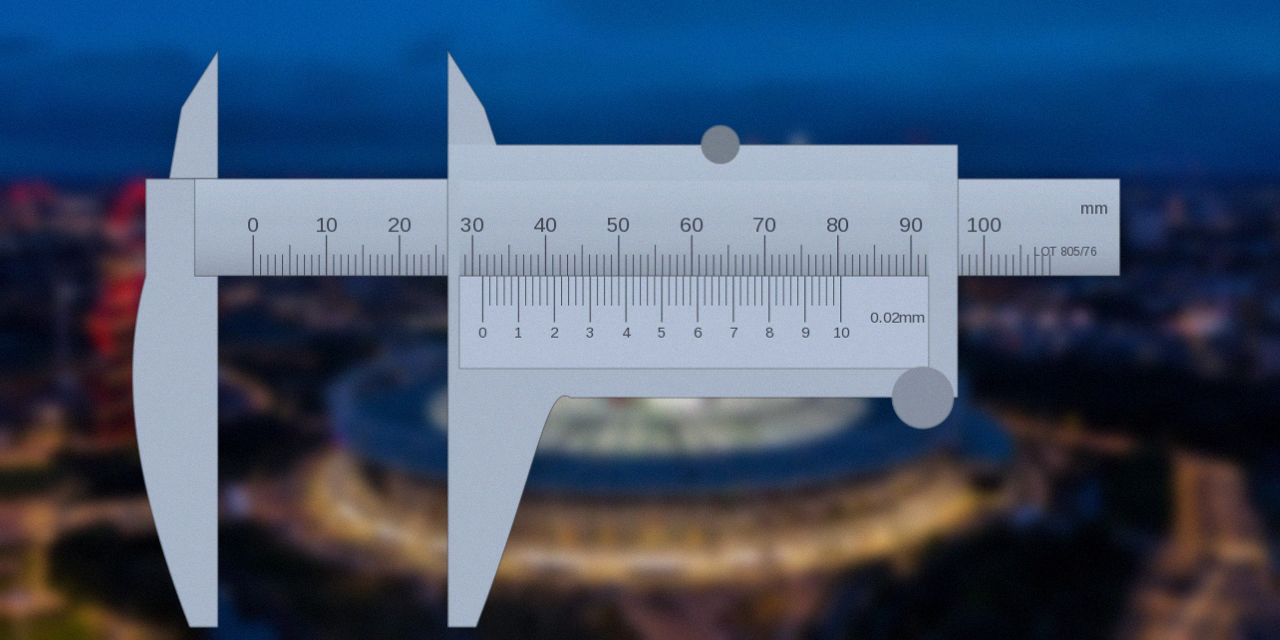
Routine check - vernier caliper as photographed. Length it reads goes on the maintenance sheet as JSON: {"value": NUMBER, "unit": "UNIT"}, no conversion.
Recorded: {"value": 31.4, "unit": "mm"}
